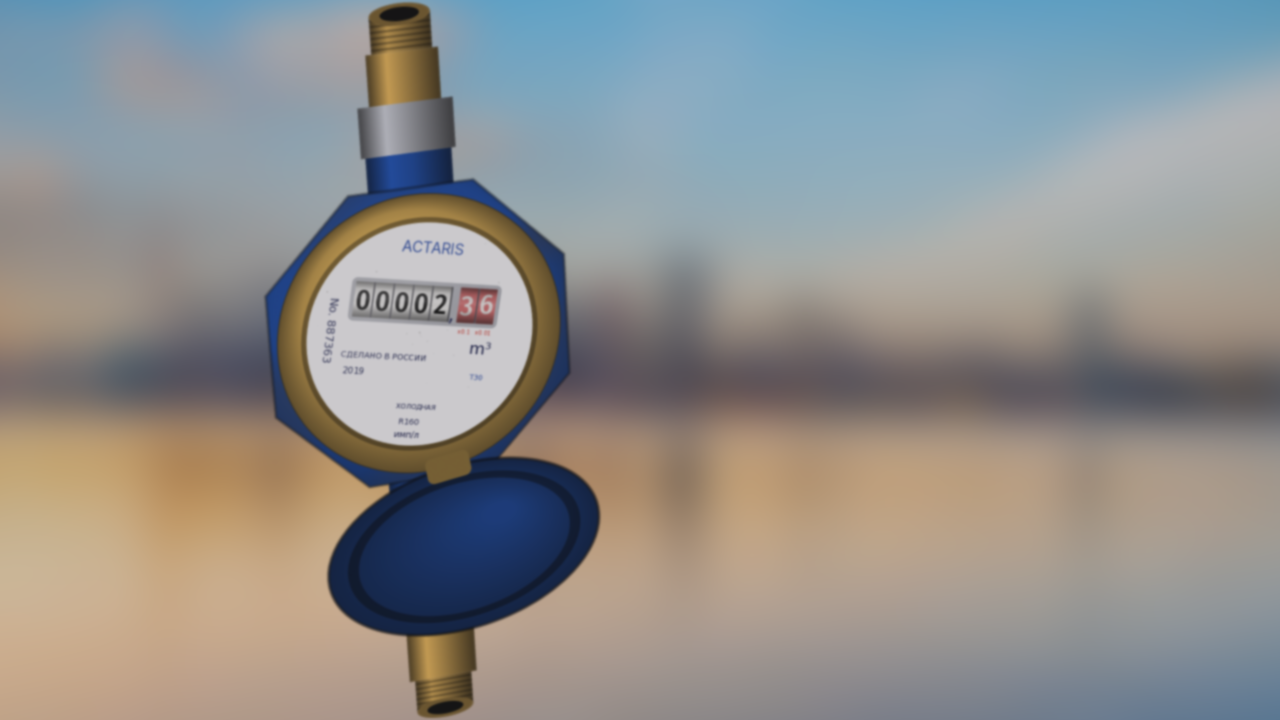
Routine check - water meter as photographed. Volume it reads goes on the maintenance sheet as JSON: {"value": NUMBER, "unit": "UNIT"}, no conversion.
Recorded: {"value": 2.36, "unit": "m³"}
